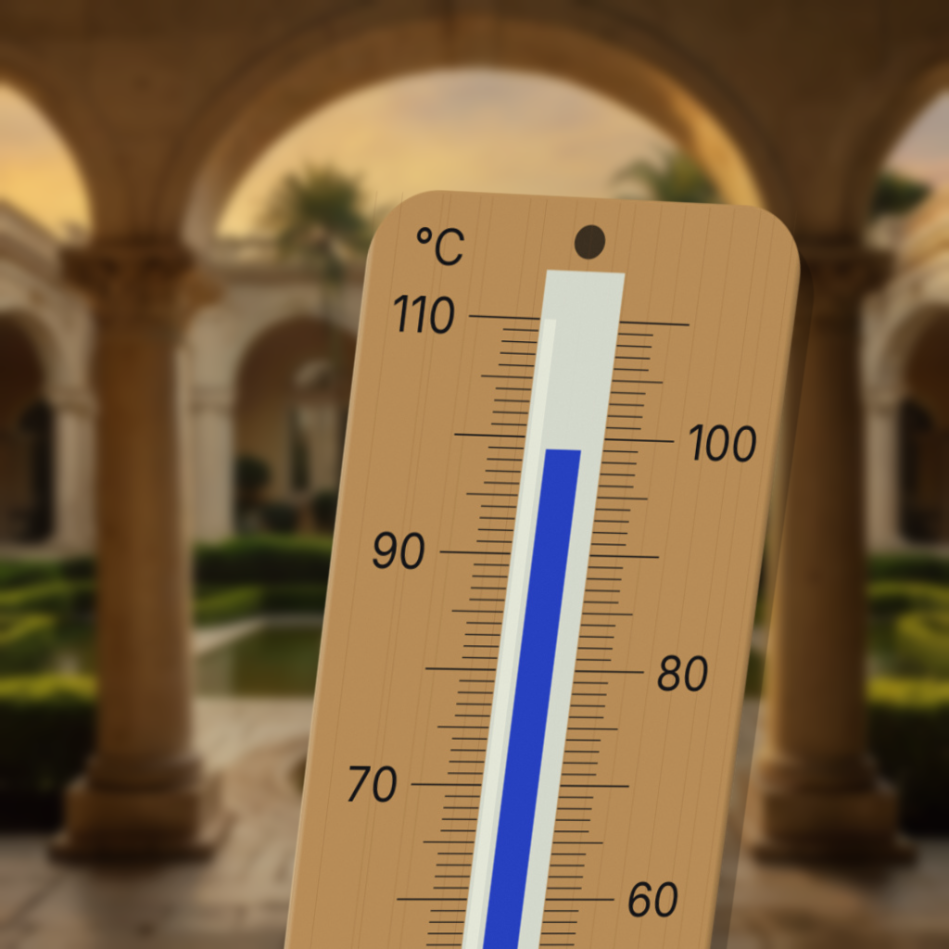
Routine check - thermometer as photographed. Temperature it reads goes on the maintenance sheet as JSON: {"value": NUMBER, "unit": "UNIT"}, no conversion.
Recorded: {"value": 99, "unit": "°C"}
